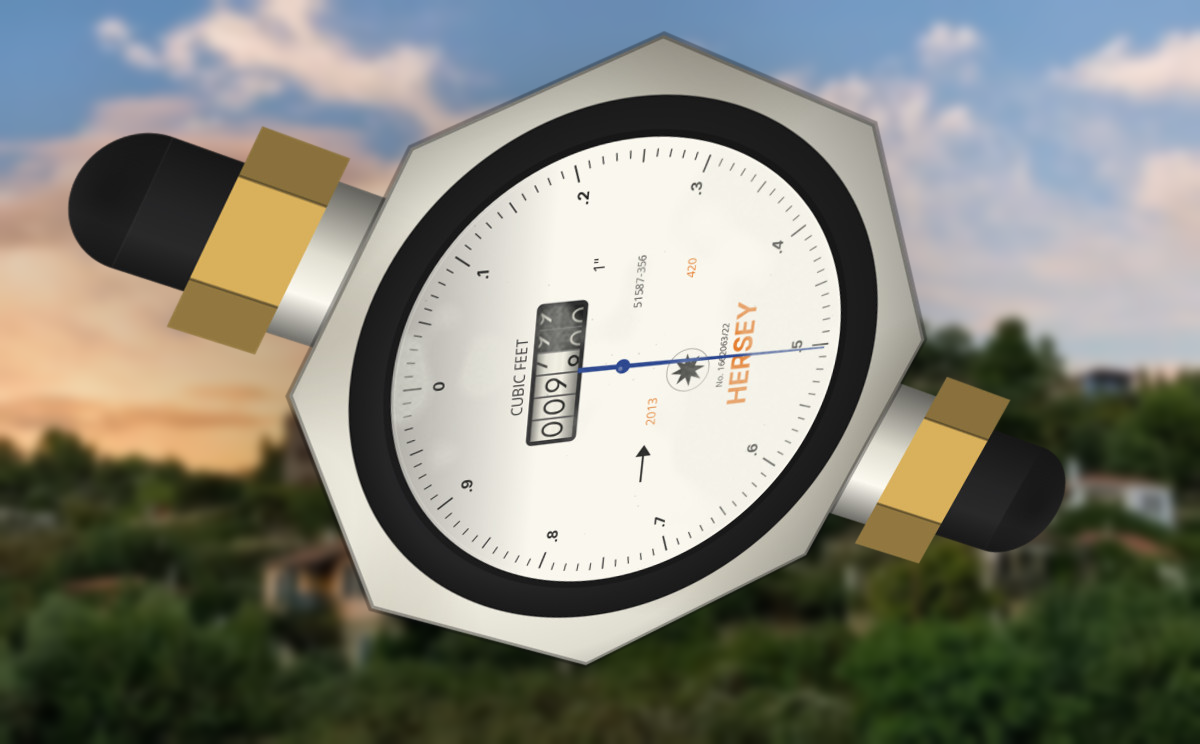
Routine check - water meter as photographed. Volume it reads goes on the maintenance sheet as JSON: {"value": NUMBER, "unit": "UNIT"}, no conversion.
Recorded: {"value": 9799.50, "unit": "ft³"}
